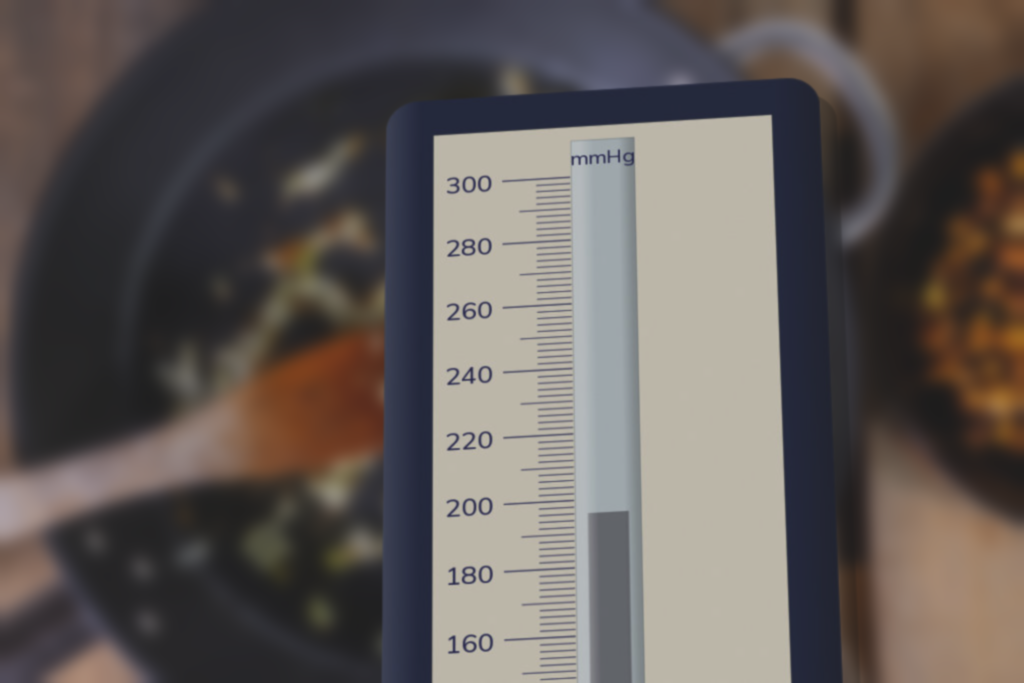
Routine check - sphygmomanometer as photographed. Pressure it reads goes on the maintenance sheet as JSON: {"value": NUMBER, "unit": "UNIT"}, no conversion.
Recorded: {"value": 196, "unit": "mmHg"}
